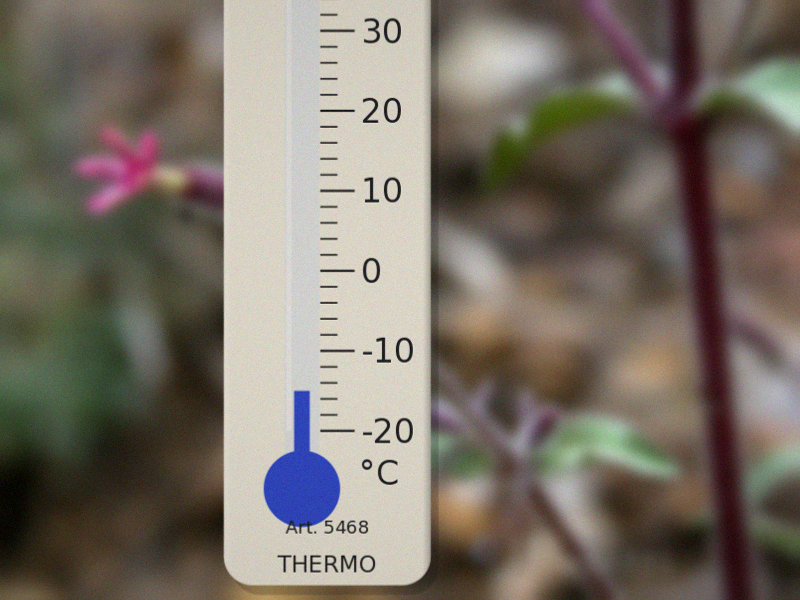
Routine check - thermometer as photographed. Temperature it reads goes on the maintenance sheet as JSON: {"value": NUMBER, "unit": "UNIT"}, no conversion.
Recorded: {"value": -15, "unit": "°C"}
